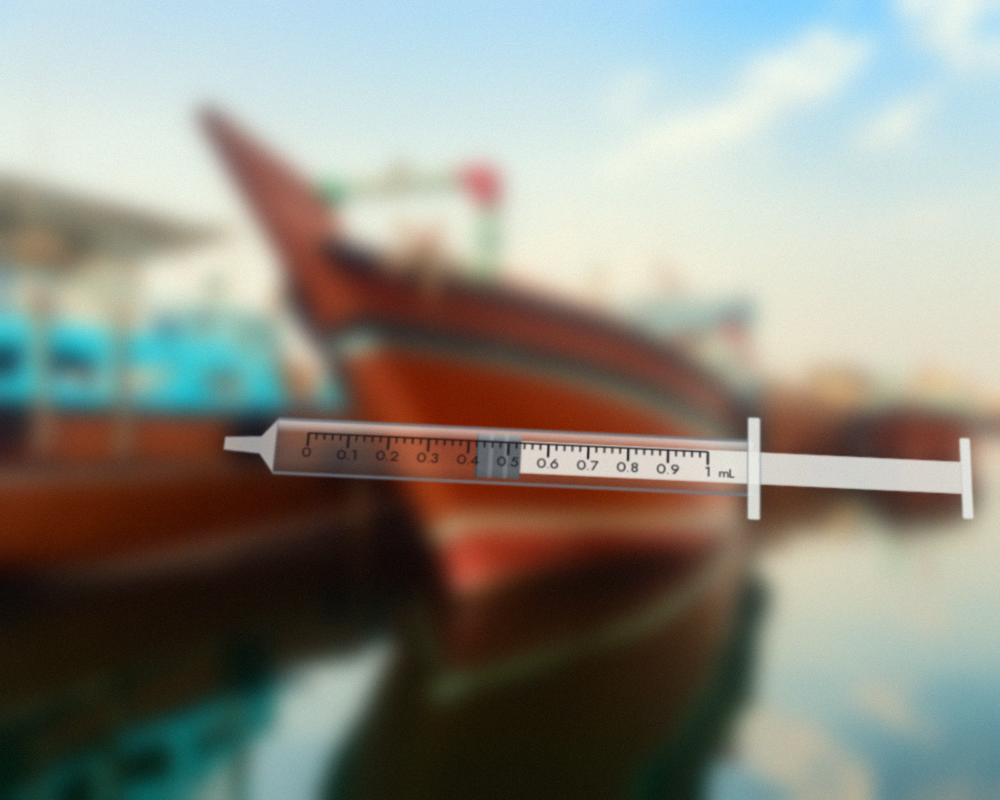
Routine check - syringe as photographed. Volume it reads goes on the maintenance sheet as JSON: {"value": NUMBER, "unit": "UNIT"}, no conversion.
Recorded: {"value": 0.42, "unit": "mL"}
